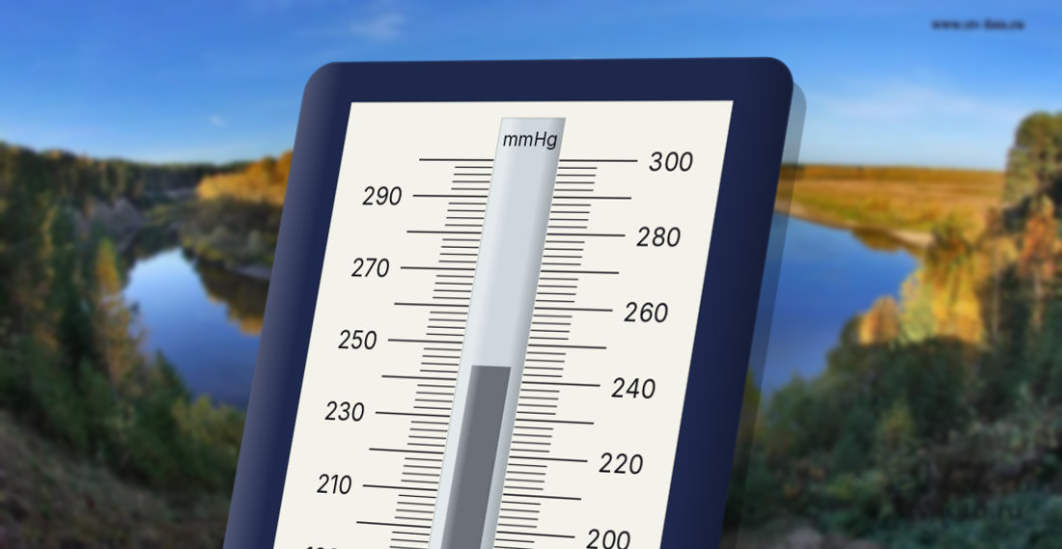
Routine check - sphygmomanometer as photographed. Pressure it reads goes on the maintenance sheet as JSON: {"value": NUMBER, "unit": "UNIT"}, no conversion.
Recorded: {"value": 244, "unit": "mmHg"}
